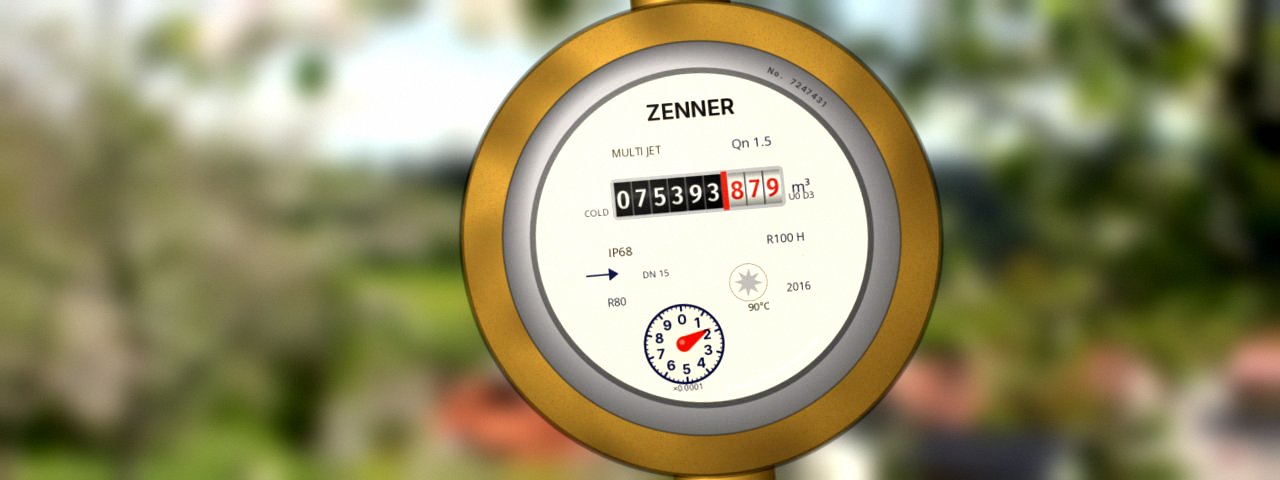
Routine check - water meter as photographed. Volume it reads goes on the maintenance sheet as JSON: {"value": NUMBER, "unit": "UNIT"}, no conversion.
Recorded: {"value": 75393.8791, "unit": "m³"}
